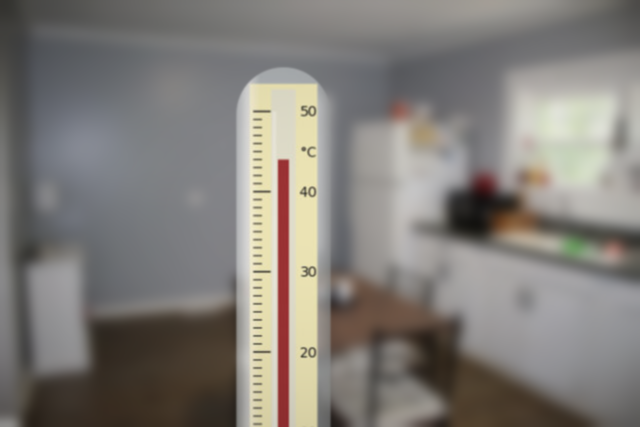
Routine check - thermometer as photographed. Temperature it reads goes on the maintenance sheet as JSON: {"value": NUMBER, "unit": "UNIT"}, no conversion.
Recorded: {"value": 44, "unit": "°C"}
